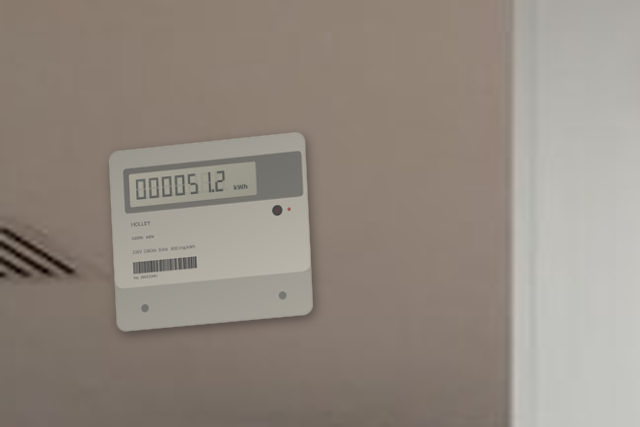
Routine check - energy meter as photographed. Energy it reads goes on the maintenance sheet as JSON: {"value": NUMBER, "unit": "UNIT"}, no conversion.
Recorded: {"value": 51.2, "unit": "kWh"}
